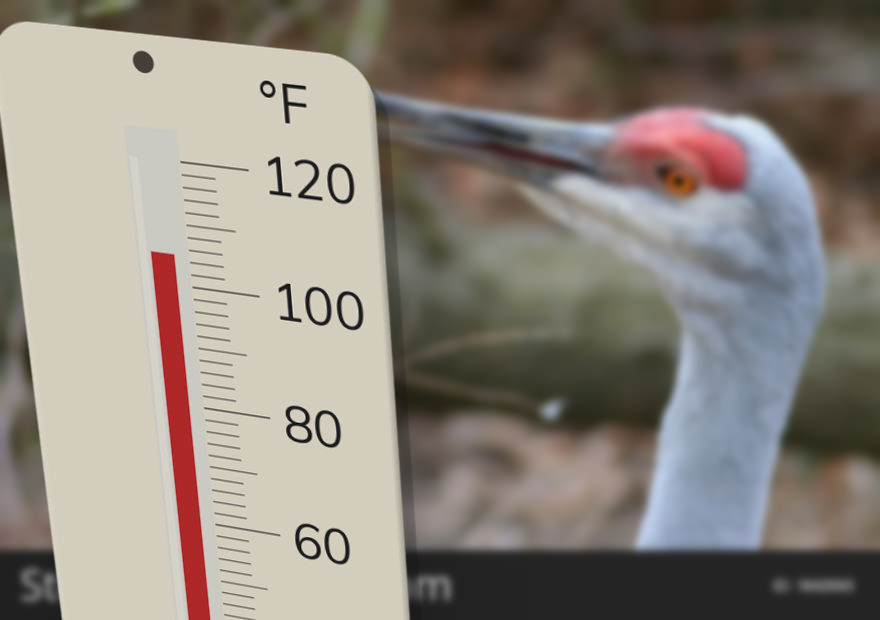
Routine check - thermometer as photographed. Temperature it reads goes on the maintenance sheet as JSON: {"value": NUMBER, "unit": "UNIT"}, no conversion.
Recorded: {"value": 105, "unit": "°F"}
